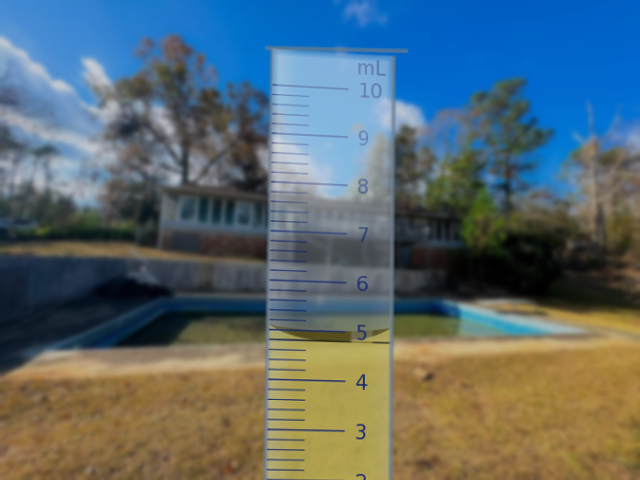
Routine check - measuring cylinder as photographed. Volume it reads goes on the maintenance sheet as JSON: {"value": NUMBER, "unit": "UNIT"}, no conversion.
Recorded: {"value": 4.8, "unit": "mL"}
